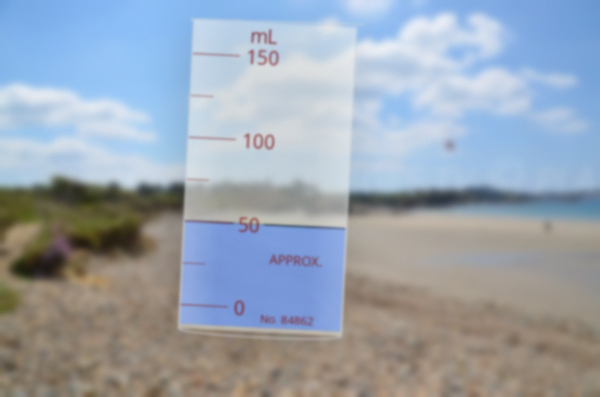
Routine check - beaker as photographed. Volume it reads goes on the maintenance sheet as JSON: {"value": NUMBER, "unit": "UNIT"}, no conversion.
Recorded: {"value": 50, "unit": "mL"}
